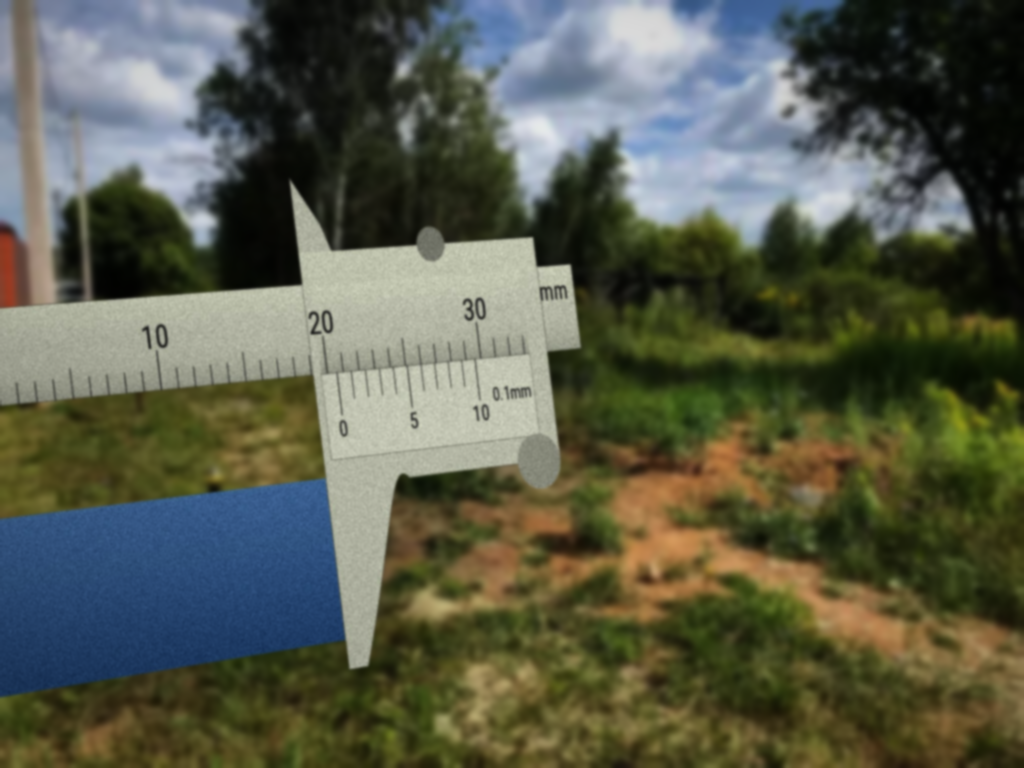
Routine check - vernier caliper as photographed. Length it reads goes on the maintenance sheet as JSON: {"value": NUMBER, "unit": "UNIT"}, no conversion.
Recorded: {"value": 20.6, "unit": "mm"}
